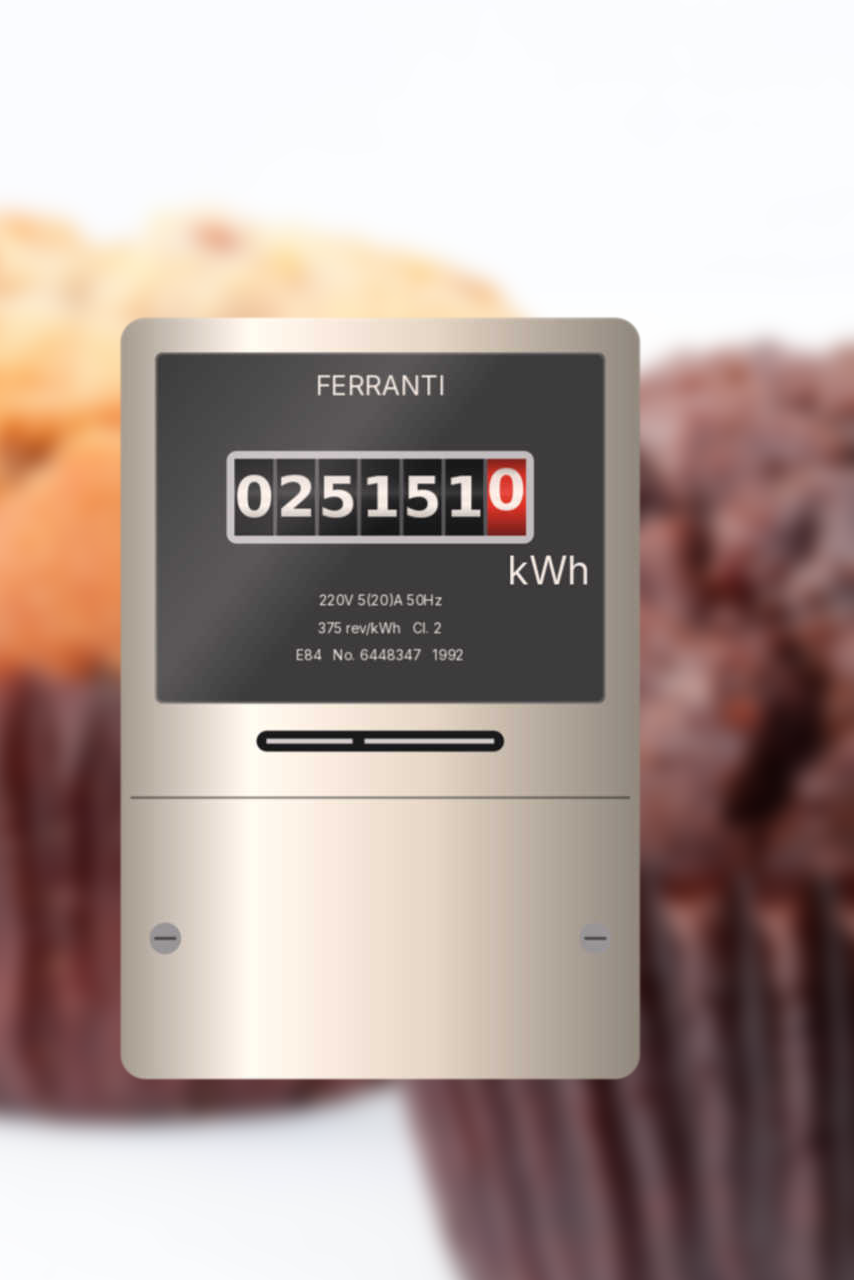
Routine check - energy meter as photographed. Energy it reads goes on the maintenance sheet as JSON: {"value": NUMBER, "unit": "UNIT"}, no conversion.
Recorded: {"value": 25151.0, "unit": "kWh"}
